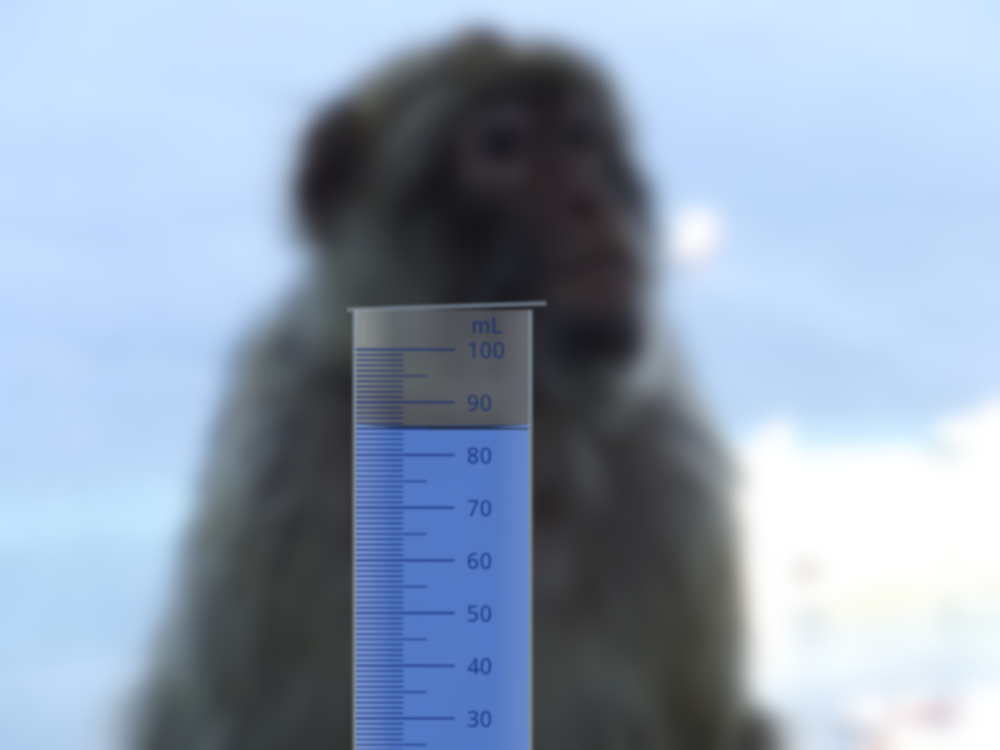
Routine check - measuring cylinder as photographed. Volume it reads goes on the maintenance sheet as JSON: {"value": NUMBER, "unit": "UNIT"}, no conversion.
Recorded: {"value": 85, "unit": "mL"}
